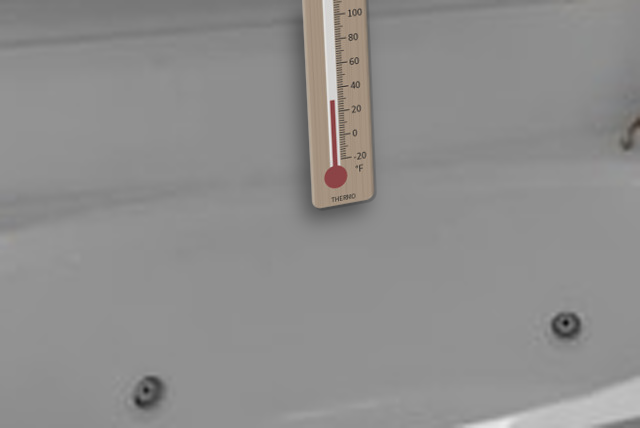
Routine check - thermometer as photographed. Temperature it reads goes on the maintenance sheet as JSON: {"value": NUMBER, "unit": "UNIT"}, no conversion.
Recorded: {"value": 30, "unit": "°F"}
